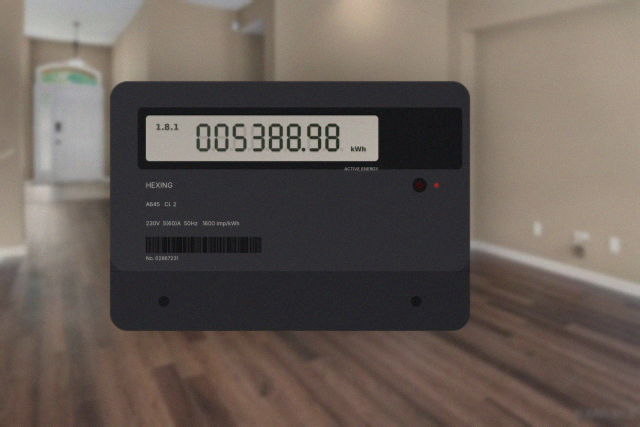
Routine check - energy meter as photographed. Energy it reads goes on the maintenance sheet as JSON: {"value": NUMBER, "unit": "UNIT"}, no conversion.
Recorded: {"value": 5388.98, "unit": "kWh"}
